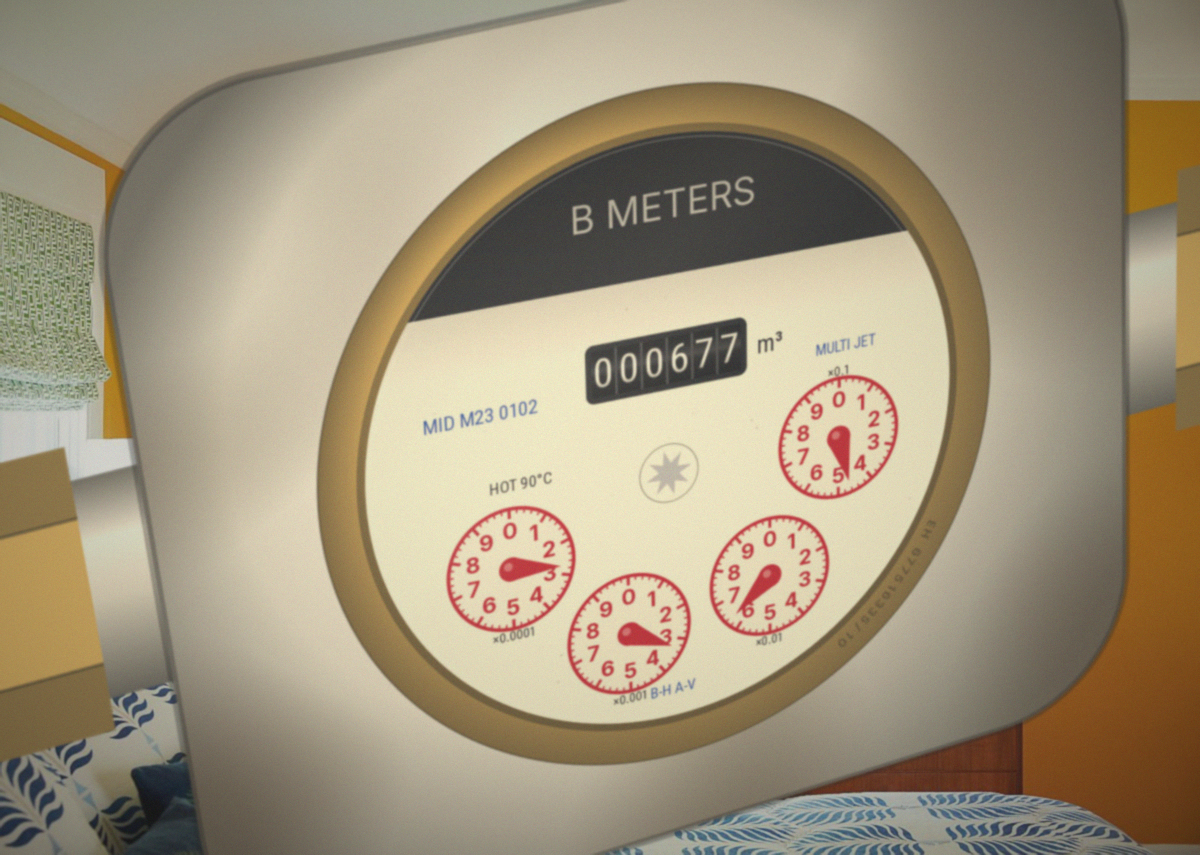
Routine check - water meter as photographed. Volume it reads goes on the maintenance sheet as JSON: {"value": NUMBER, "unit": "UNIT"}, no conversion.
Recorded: {"value": 677.4632, "unit": "m³"}
